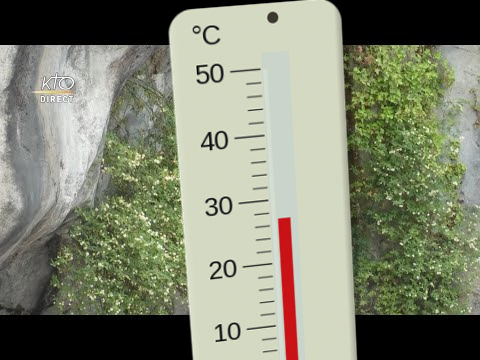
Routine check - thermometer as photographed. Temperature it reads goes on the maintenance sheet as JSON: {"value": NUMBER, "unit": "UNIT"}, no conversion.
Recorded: {"value": 27, "unit": "°C"}
